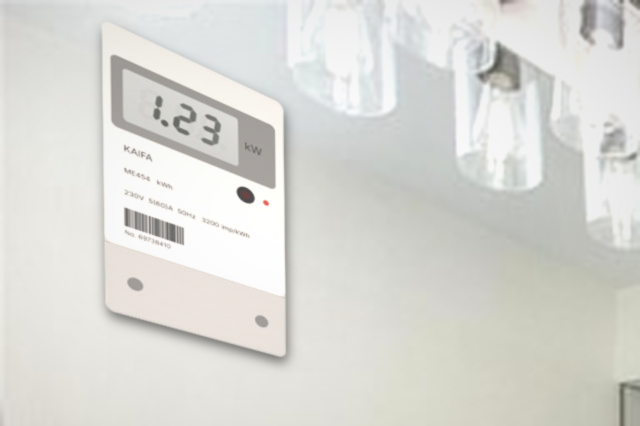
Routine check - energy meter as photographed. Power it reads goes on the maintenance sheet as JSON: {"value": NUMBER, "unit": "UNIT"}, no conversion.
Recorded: {"value": 1.23, "unit": "kW"}
